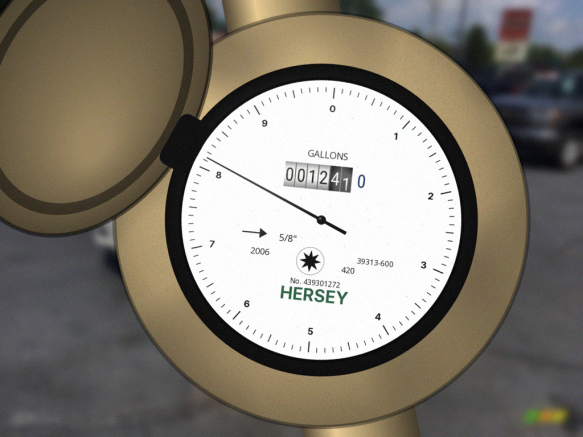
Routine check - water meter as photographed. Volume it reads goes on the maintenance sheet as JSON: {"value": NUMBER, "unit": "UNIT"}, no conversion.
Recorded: {"value": 12408.1, "unit": "gal"}
